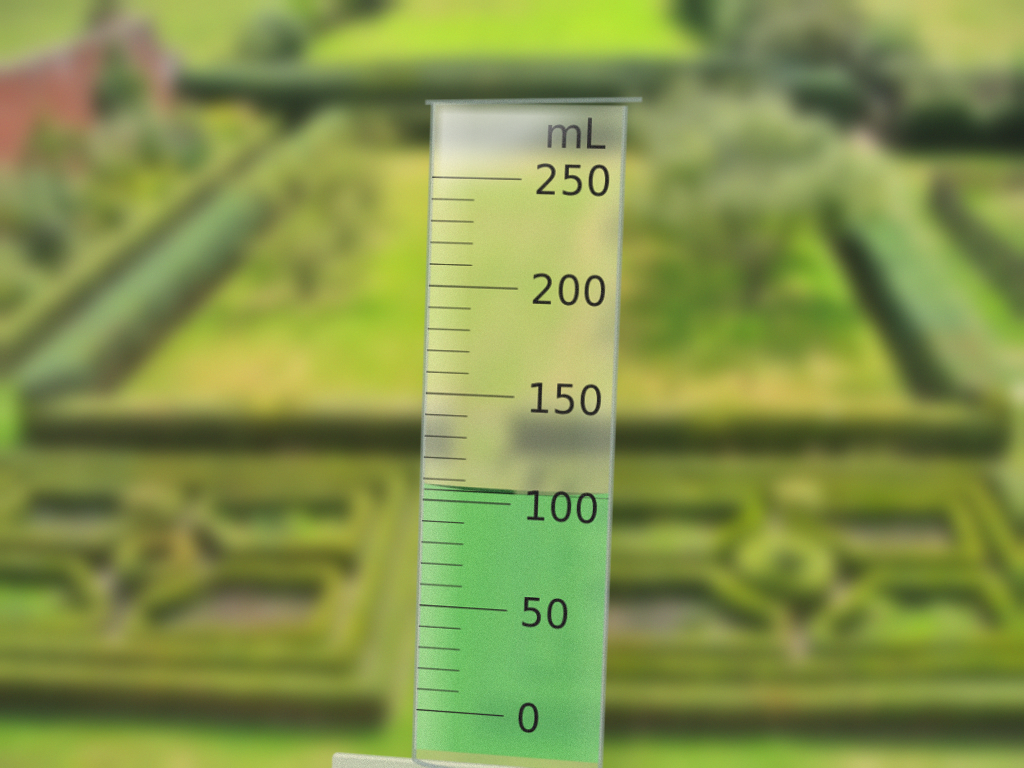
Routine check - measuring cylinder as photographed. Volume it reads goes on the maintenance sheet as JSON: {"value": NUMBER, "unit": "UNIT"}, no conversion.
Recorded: {"value": 105, "unit": "mL"}
